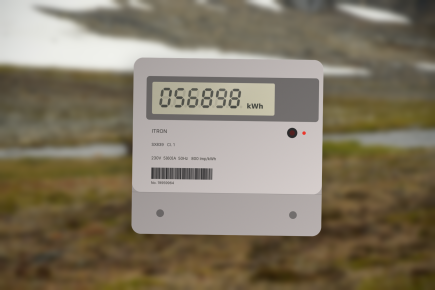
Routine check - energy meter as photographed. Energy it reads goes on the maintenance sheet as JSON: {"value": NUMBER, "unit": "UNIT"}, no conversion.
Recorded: {"value": 56898, "unit": "kWh"}
